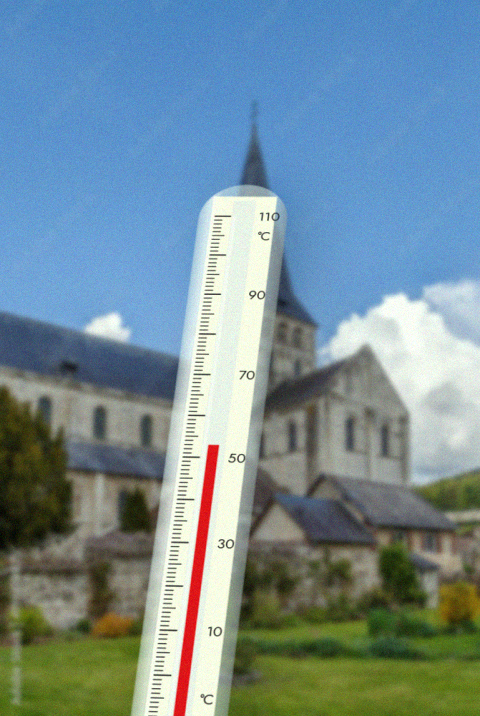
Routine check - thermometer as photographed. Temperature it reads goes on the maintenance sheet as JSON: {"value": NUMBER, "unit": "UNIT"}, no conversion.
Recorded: {"value": 53, "unit": "°C"}
